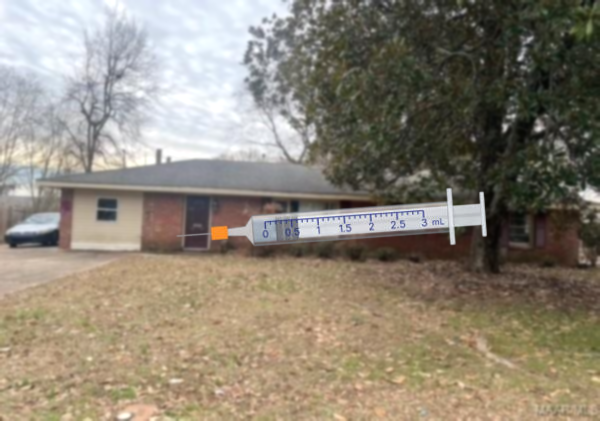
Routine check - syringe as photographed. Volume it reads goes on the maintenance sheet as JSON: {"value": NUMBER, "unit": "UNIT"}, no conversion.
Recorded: {"value": 0.2, "unit": "mL"}
